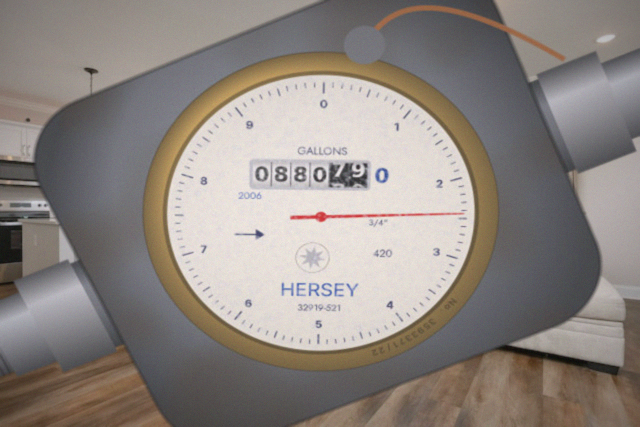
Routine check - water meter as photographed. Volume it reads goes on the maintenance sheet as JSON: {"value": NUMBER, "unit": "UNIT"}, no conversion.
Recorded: {"value": 880792.4, "unit": "gal"}
